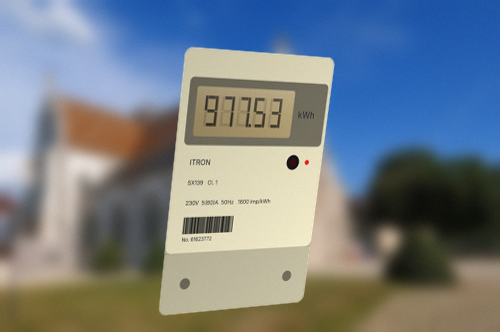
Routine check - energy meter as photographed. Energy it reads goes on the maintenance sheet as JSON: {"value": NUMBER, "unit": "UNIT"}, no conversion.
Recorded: {"value": 977.53, "unit": "kWh"}
